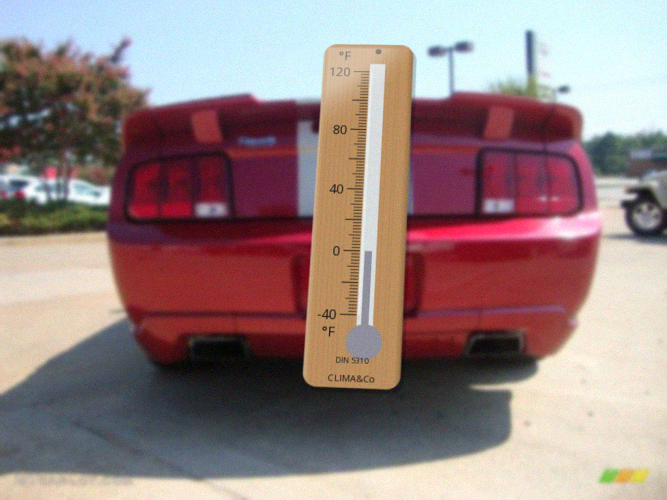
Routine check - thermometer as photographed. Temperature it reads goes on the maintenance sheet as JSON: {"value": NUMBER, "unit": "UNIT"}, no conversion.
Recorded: {"value": 0, "unit": "°F"}
